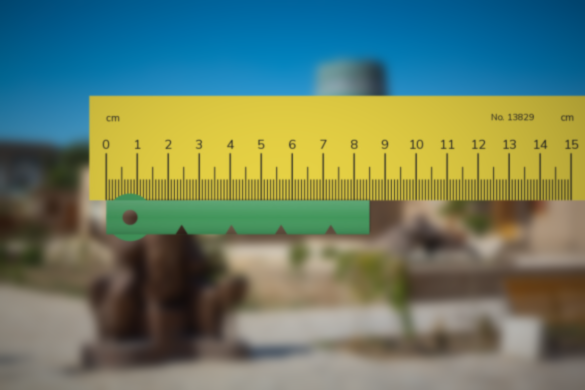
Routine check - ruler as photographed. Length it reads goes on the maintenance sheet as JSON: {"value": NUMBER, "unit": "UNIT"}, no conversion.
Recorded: {"value": 8.5, "unit": "cm"}
